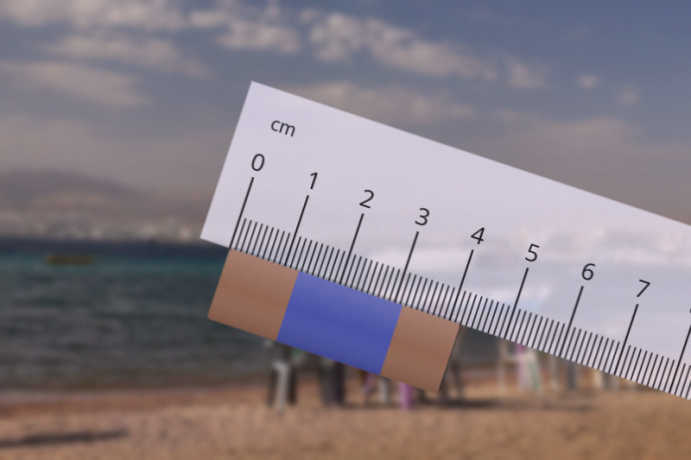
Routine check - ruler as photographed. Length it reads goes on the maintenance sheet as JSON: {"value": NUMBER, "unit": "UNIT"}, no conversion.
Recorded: {"value": 4.2, "unit": "cm"}
